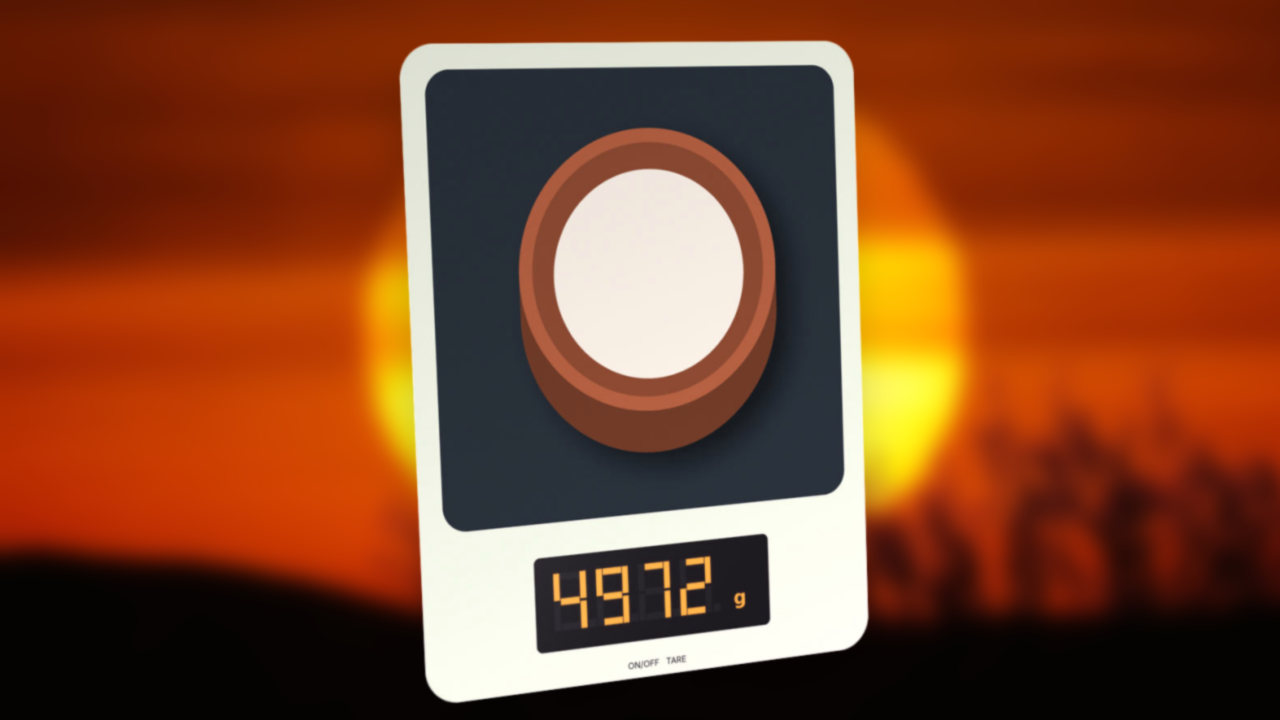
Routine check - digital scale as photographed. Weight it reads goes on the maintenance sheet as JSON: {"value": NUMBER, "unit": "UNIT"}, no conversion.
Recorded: {"value": 4972, "unit": "g"}
